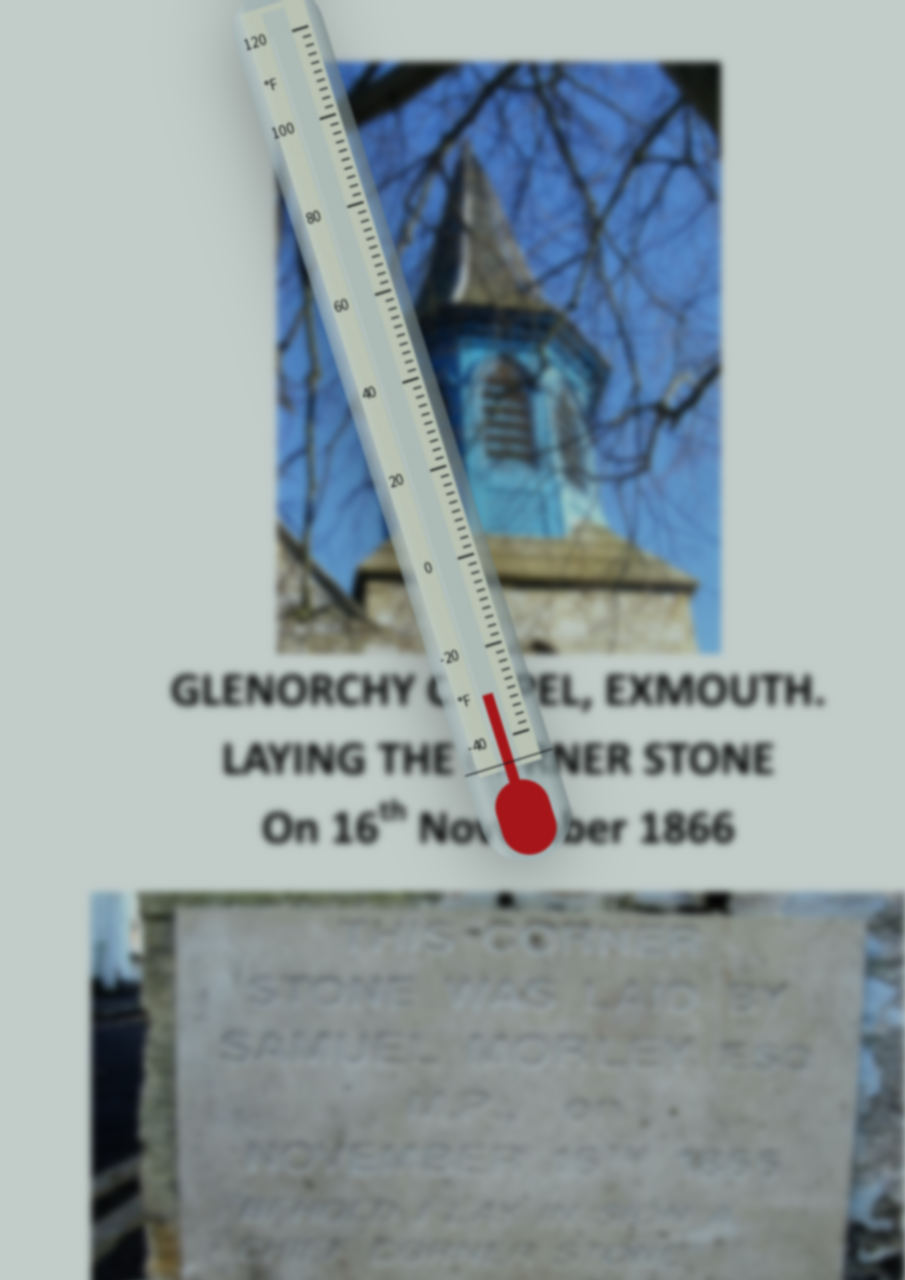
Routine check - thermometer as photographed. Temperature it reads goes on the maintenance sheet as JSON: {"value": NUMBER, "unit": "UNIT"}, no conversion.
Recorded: {"value": -30, "unit": "°F"}
